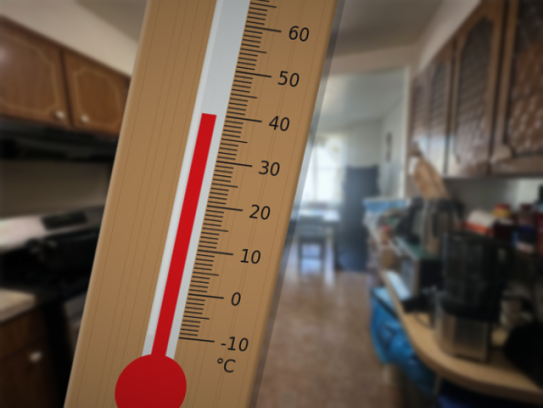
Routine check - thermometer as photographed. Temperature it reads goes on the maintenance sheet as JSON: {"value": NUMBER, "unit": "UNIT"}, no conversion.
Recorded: {"value": 40, "unit": "°C"}
